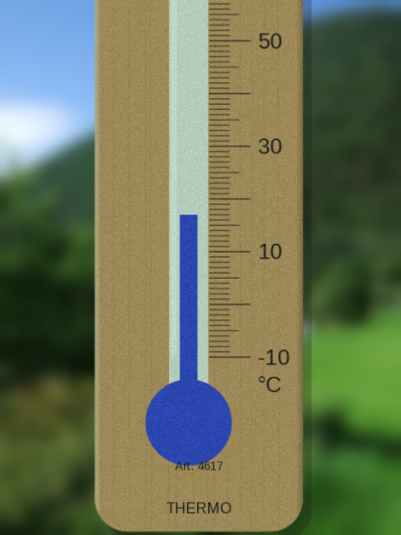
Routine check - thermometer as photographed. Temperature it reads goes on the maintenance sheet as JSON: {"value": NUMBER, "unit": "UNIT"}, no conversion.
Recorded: {"value": 17, "unit": "°C"}
